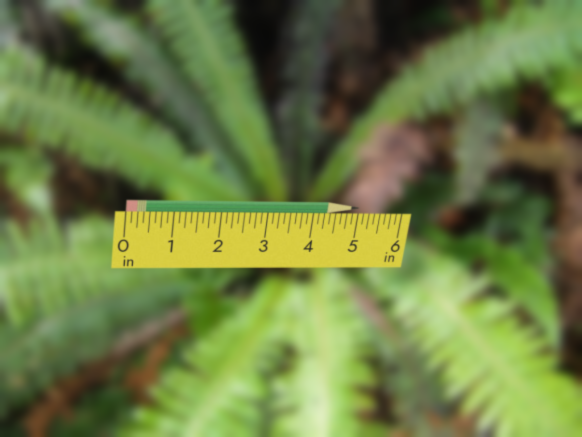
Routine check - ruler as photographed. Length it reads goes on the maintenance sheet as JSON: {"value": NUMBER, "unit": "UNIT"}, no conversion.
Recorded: {"value": 5, "unit": "in"}
